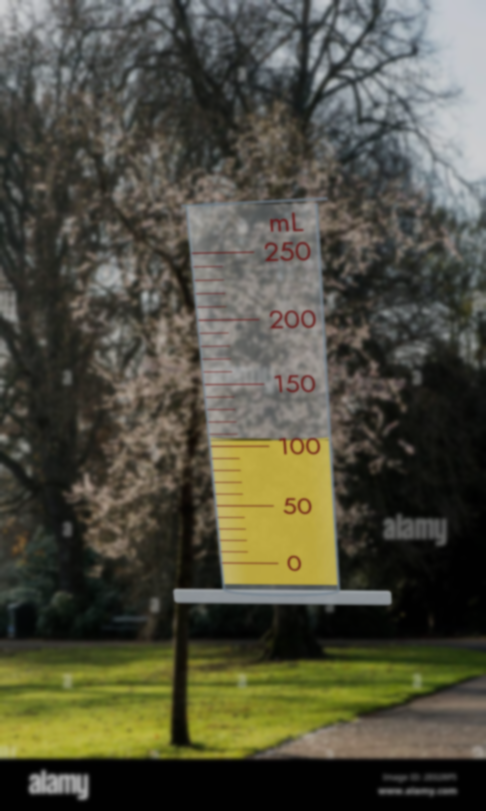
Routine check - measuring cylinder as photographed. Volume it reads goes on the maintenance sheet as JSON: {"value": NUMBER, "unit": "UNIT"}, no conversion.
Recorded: {"value": 105, "unit": "mL"}
